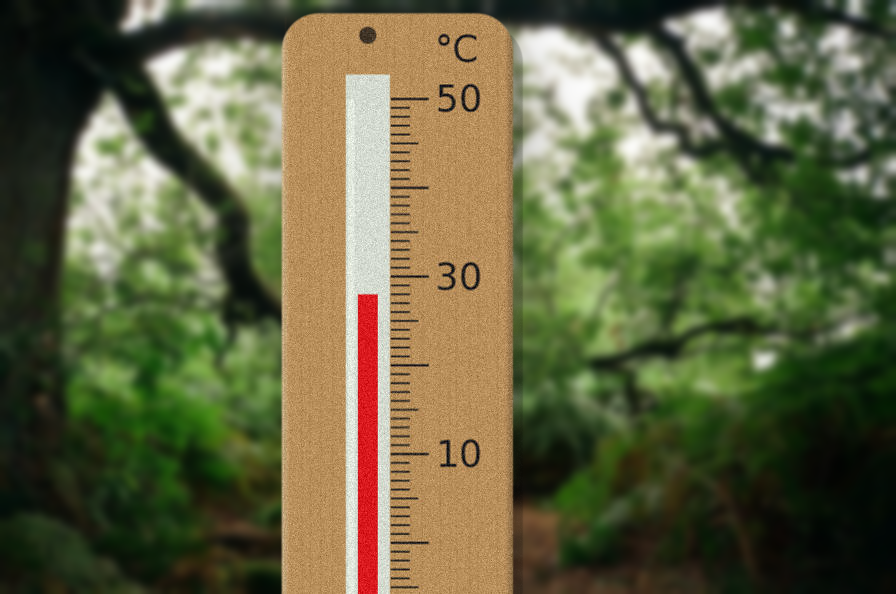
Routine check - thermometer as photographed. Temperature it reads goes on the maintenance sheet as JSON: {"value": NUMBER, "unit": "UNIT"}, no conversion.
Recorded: {"value": 28, "unit": "°C"}
